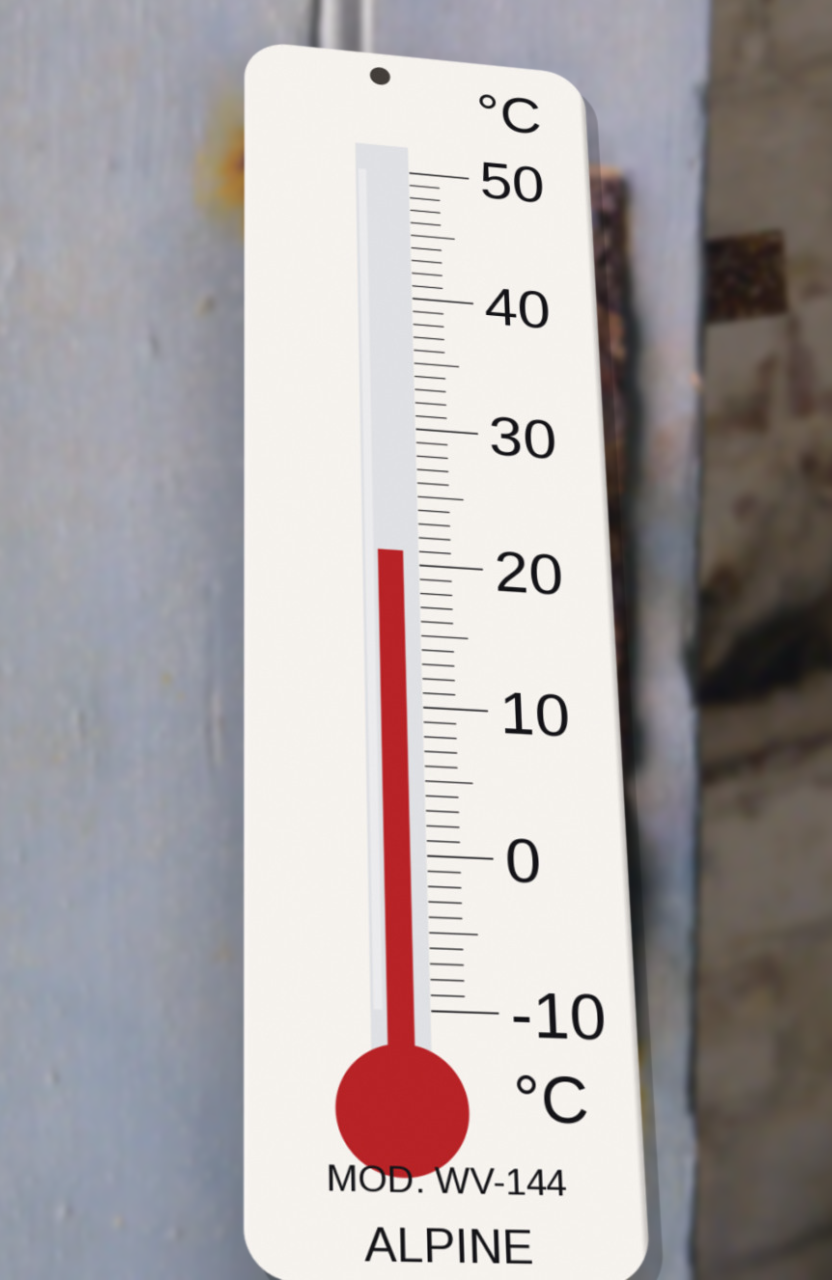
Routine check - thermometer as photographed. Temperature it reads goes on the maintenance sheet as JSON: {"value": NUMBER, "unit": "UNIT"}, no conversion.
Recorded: {"value": 21, "unit": "°C"}
